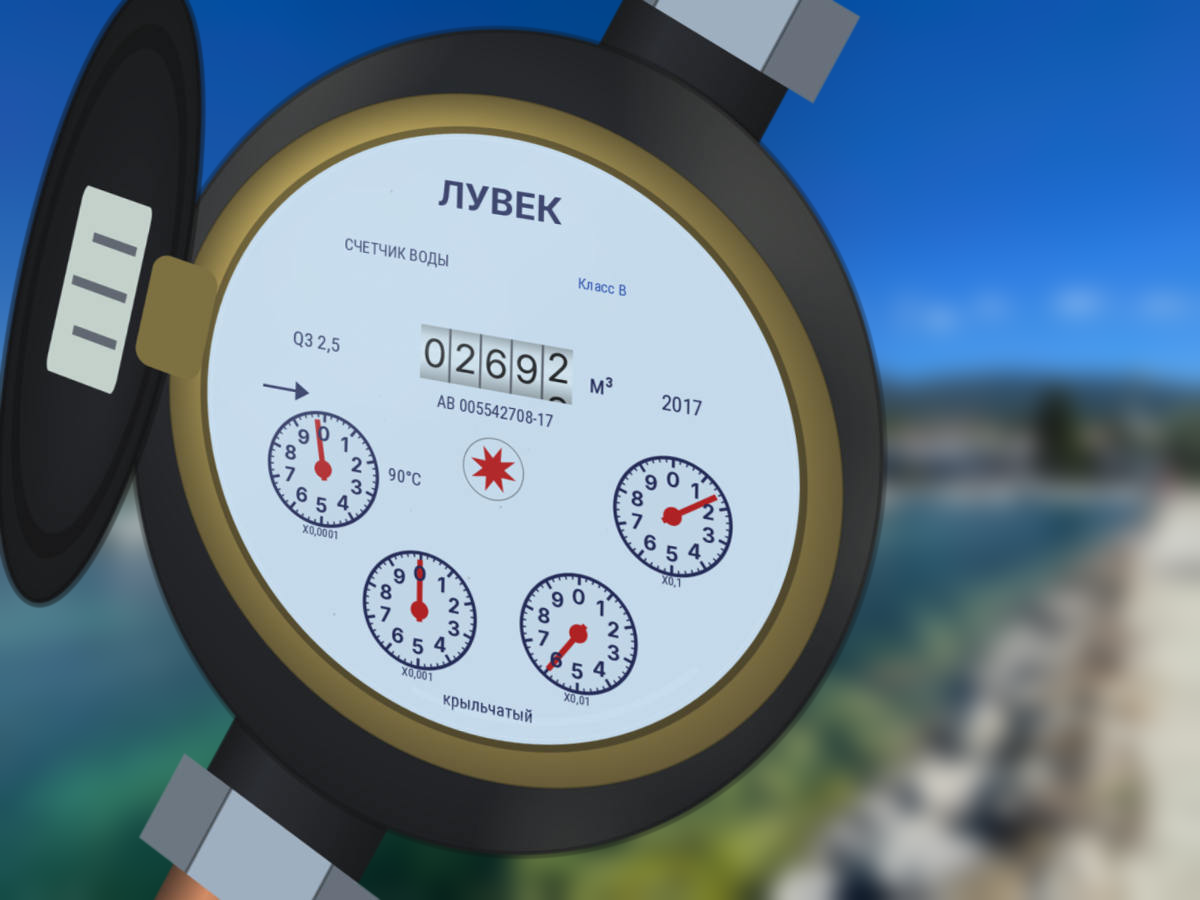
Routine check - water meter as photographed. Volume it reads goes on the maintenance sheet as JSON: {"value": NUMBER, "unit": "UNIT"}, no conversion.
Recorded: {"value": 2692.1599, "unit": "m³"}
